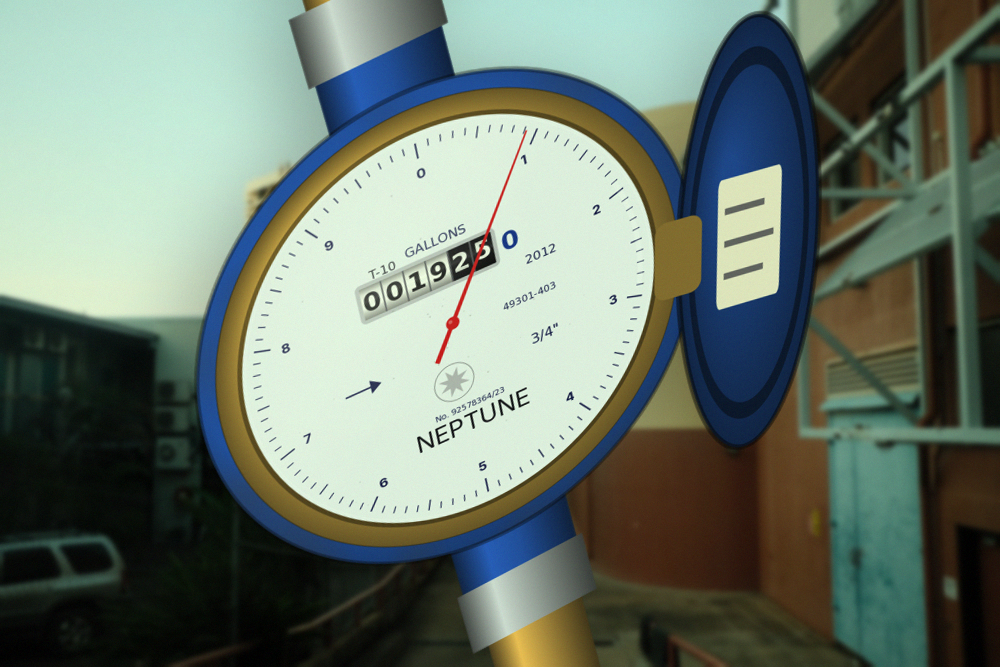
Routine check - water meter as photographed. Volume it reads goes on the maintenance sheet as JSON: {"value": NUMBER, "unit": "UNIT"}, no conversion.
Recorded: {"value": 19250.9, "unit": "gal"}
